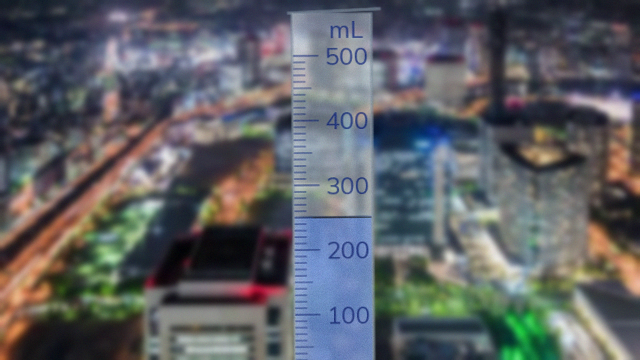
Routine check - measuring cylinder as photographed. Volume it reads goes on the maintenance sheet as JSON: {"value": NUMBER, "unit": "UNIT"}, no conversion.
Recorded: {"value": 250, "unit": "mL"}
